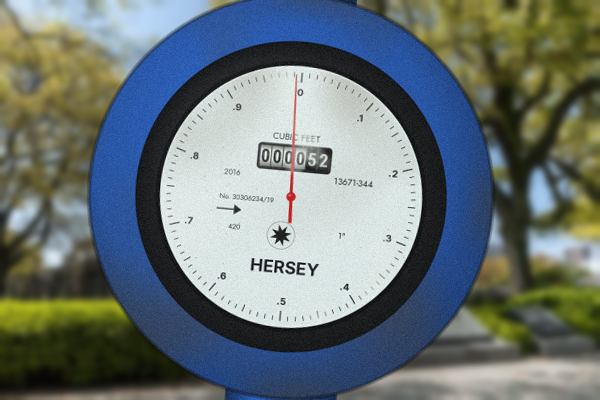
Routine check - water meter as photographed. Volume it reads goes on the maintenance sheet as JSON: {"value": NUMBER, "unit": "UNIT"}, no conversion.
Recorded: {"value": 51.99, "unit": "ft³"}
